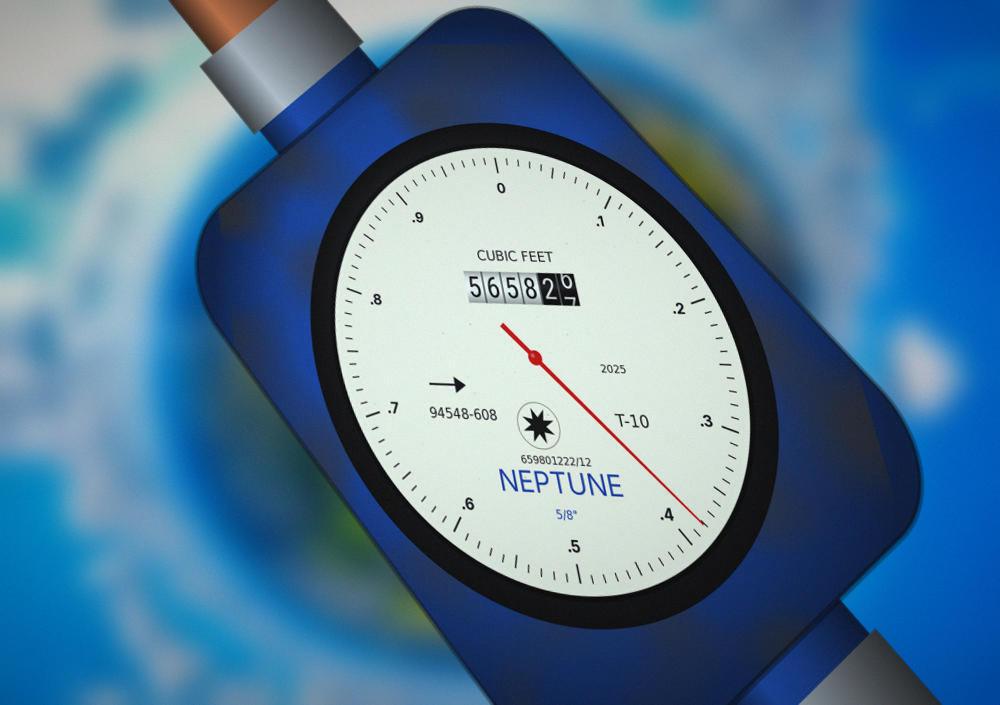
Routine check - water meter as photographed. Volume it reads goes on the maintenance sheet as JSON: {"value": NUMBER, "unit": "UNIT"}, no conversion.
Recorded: {"value": 565826.38, "unit": "ft³"}
